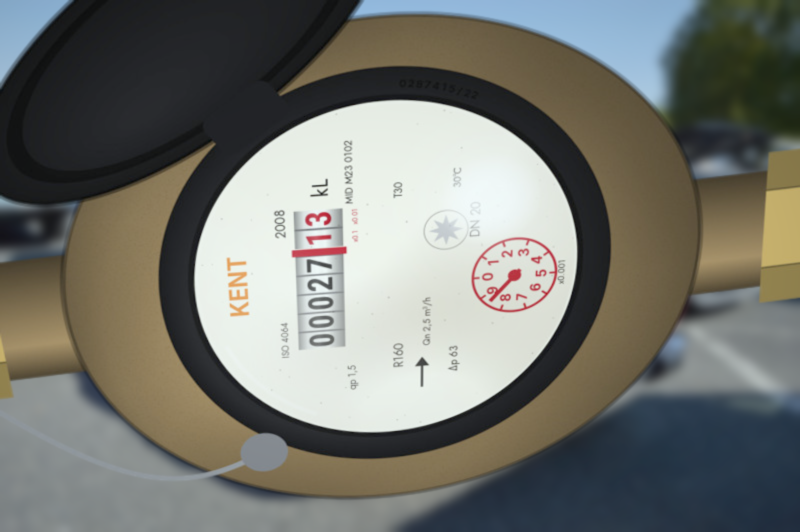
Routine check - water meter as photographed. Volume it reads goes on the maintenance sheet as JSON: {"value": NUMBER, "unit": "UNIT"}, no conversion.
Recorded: {"value": 27.138, "unit": "kL"}
